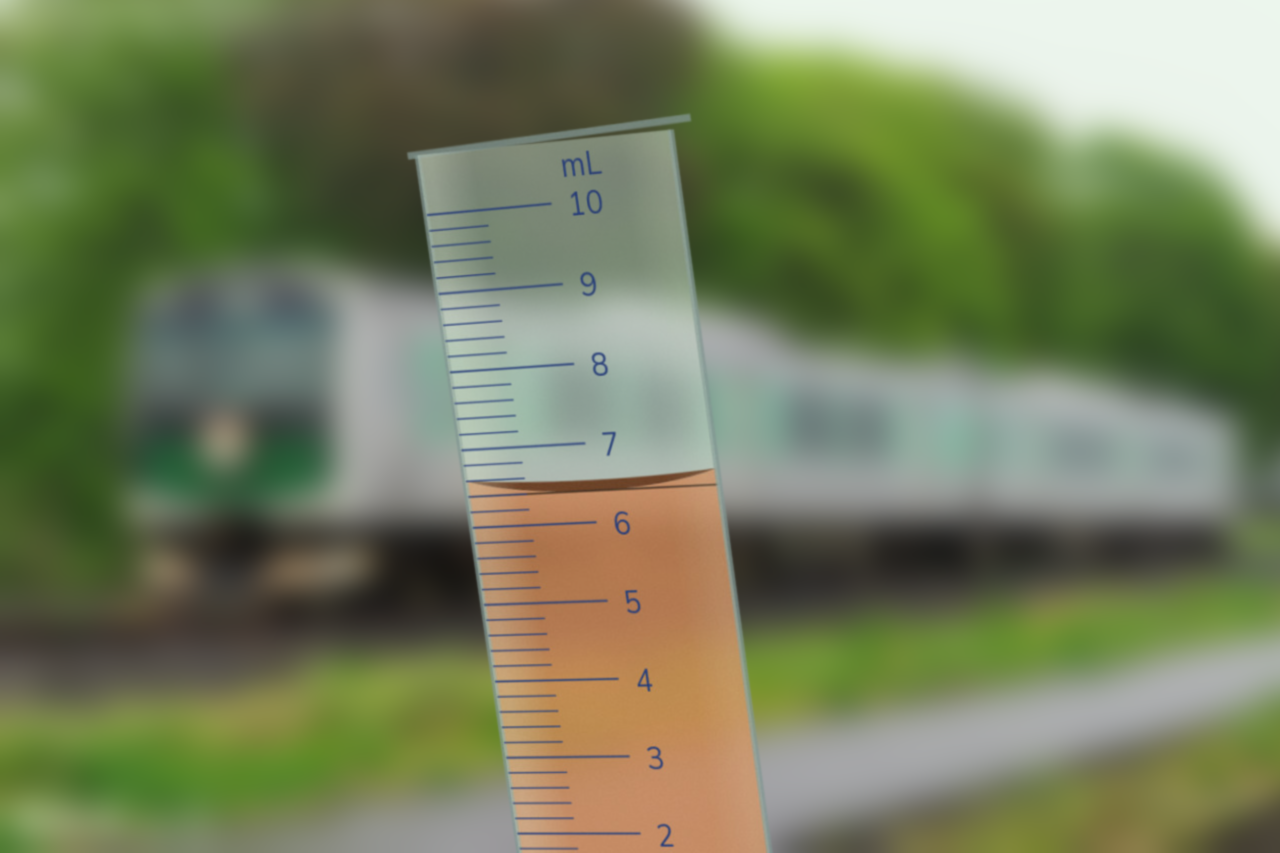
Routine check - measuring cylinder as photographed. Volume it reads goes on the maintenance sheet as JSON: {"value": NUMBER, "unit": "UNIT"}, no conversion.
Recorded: {"value": 6.4, "unit": "mL"}
